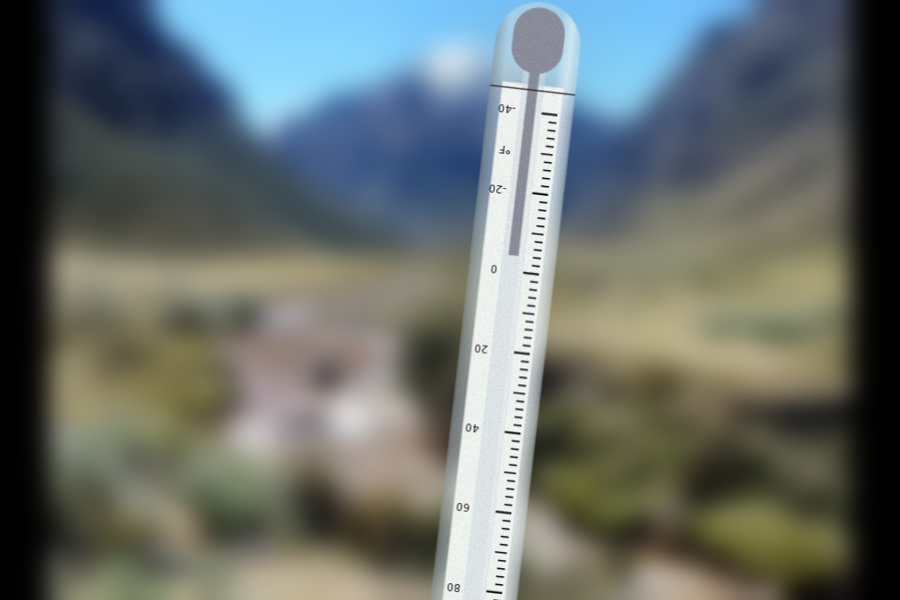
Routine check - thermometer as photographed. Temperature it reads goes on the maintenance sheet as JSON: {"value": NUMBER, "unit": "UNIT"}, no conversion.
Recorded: {"value": -4, "unit": "°F"}
